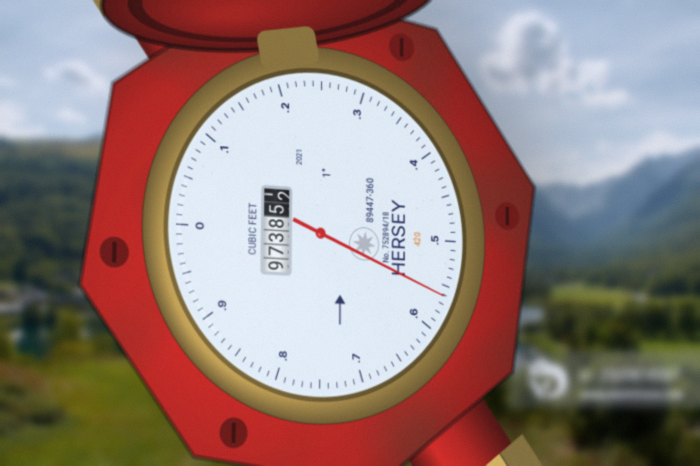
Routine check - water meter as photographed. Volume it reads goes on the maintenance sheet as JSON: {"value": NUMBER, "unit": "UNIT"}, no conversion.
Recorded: {"value": 973851.56, "unit": "ft³"}
